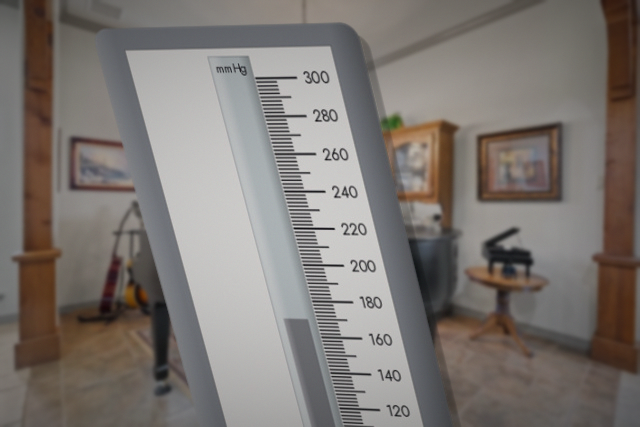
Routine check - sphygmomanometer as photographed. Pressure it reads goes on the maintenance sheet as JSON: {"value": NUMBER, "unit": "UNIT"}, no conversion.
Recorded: {"value": 170, "unit": "mmHg"}
